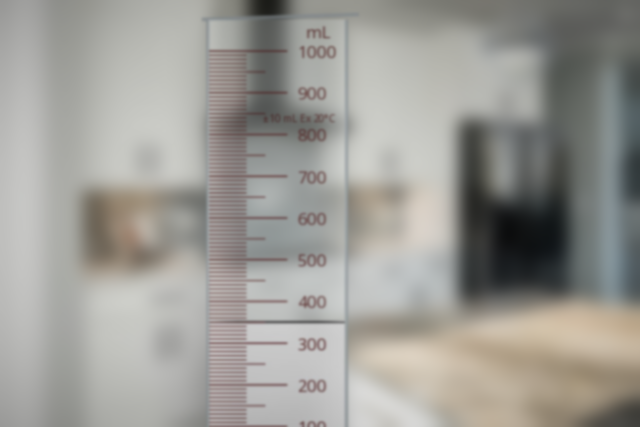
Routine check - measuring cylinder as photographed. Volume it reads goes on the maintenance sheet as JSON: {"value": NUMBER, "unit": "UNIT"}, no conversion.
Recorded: {"value": 350, "unit": "mL"}
